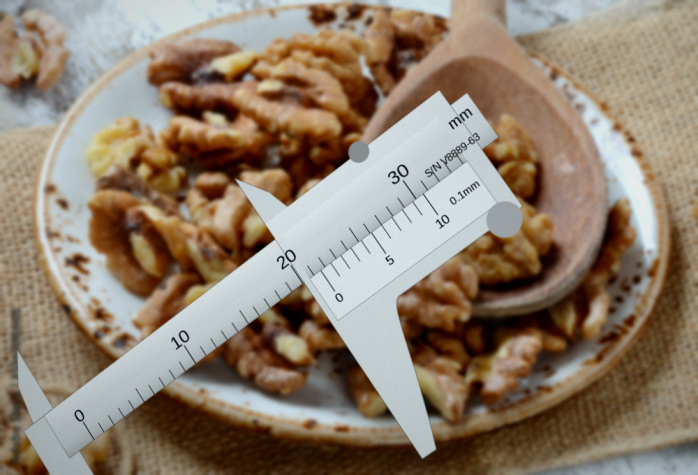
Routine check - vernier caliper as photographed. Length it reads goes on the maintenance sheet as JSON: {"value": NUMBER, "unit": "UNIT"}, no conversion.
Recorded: {"value": 21.6, "unit": "mm"}
